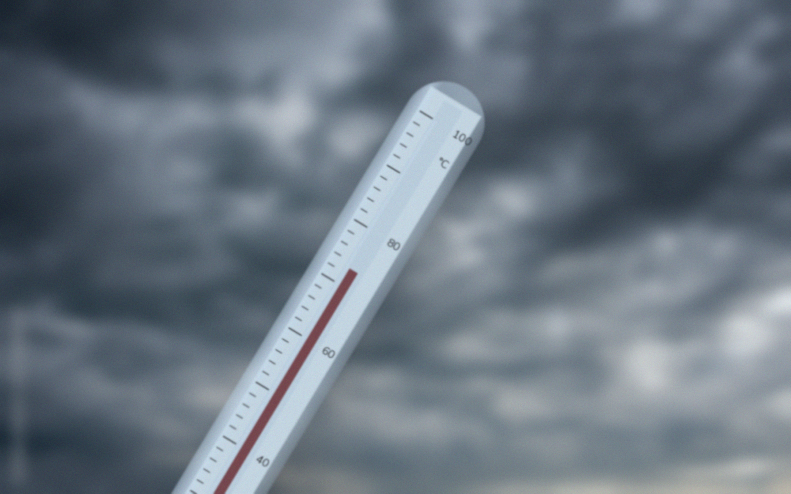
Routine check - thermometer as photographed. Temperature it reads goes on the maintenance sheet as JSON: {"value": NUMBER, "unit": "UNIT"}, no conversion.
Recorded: {"value": 73, "unit": "°C"}
